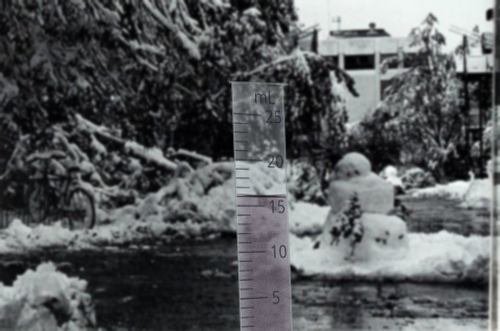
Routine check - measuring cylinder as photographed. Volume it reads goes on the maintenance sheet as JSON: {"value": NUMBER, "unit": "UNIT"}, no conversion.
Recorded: {"value": 16, "unit": "mL"}
